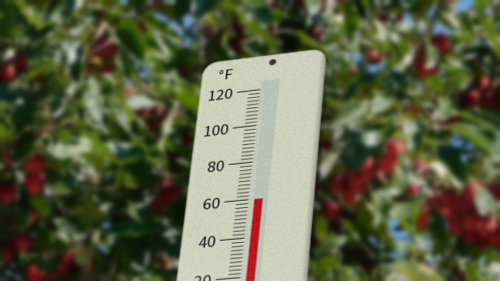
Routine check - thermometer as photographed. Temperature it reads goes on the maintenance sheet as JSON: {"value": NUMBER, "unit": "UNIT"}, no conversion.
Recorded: {"value": 60, "unit": "°F"}
